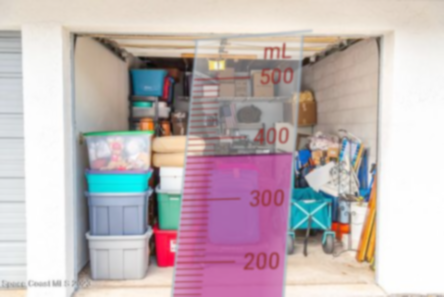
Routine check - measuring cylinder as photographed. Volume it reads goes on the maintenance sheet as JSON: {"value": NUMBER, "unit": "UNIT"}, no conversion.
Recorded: {"value": 370, "unit": "mL"}
